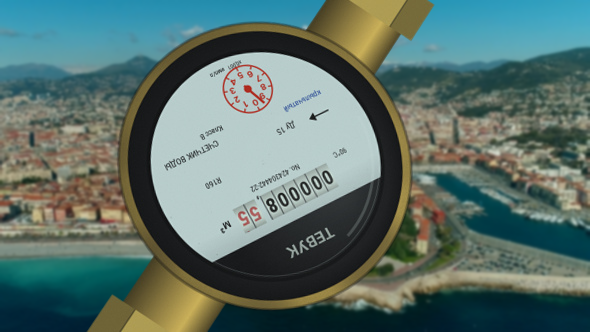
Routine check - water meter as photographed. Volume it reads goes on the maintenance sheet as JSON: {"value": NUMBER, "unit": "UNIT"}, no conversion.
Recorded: {"value": 8.549, "unit": "m³"}
